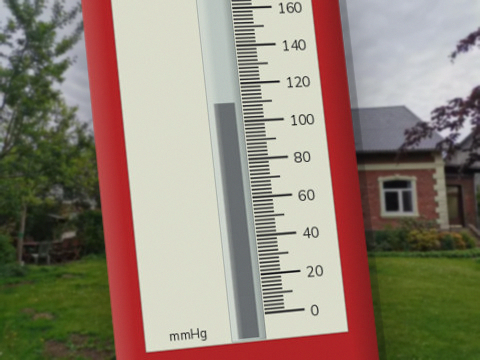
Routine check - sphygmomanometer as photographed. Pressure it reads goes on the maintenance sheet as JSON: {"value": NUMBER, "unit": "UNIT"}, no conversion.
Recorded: {"value": 110, "unit": "mmHg"}
